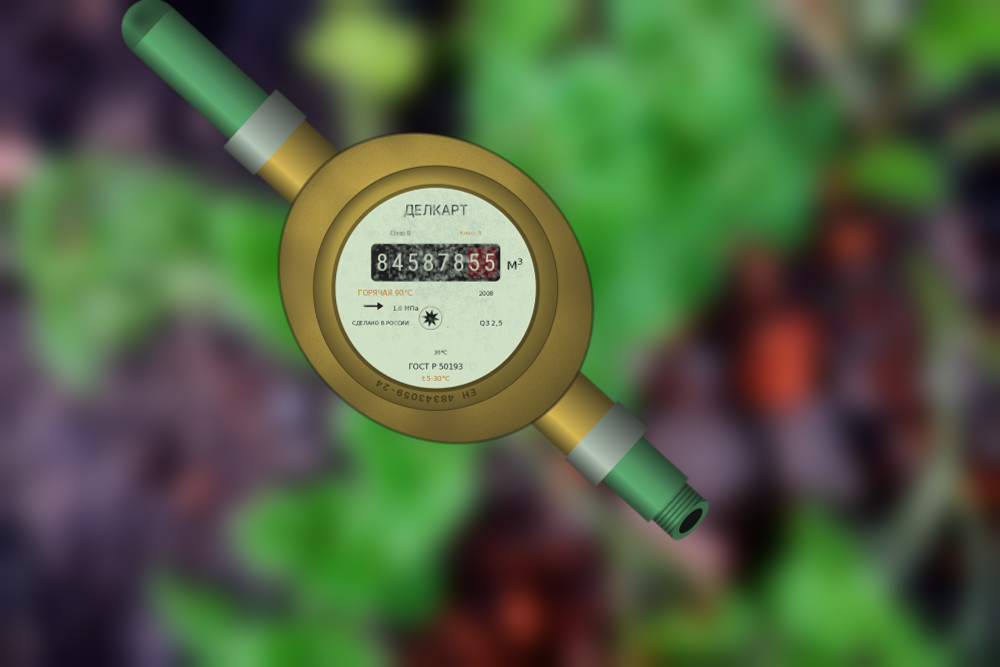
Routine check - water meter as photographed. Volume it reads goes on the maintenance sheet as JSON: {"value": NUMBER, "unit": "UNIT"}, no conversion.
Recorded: {"value": 845878.55, "unit": "m³"}
